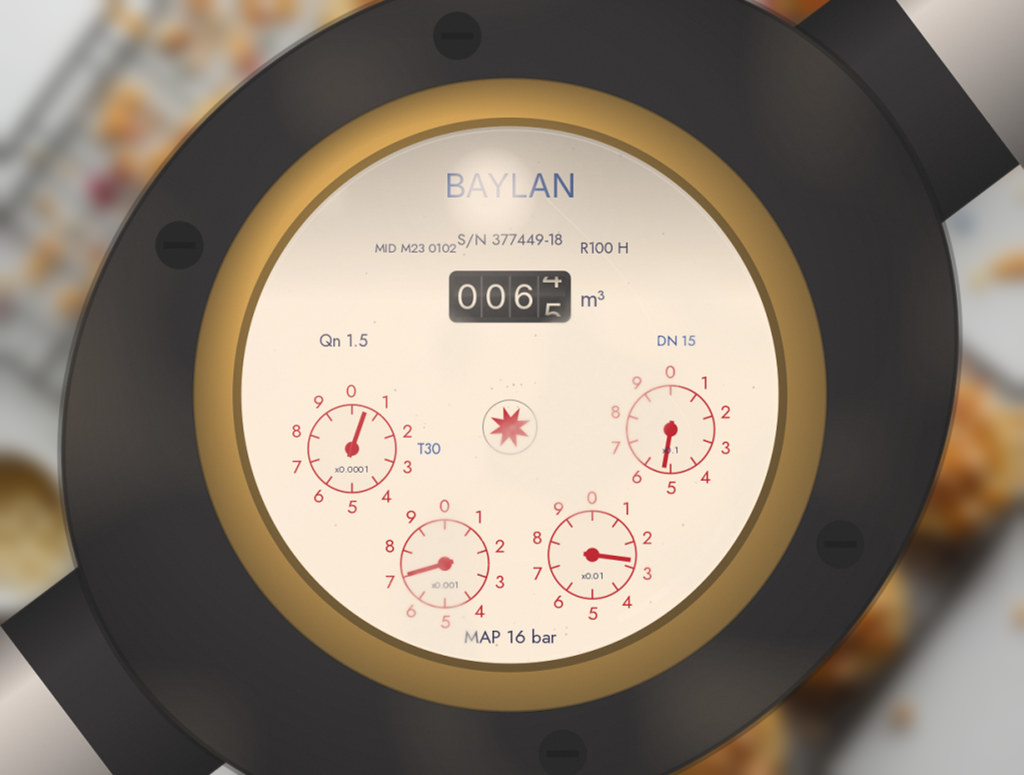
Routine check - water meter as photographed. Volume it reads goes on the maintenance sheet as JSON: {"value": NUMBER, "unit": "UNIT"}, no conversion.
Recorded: {"value": 64.5270, "unit": "m³"}
